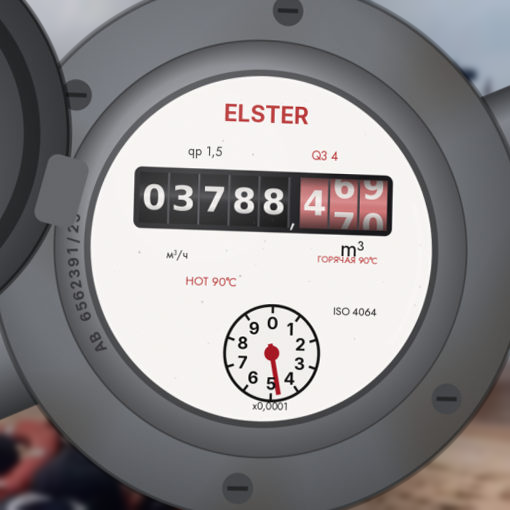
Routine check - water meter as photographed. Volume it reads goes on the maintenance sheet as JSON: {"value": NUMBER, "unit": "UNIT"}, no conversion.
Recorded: {"value": 3788.4694, "unit": "m³"}
